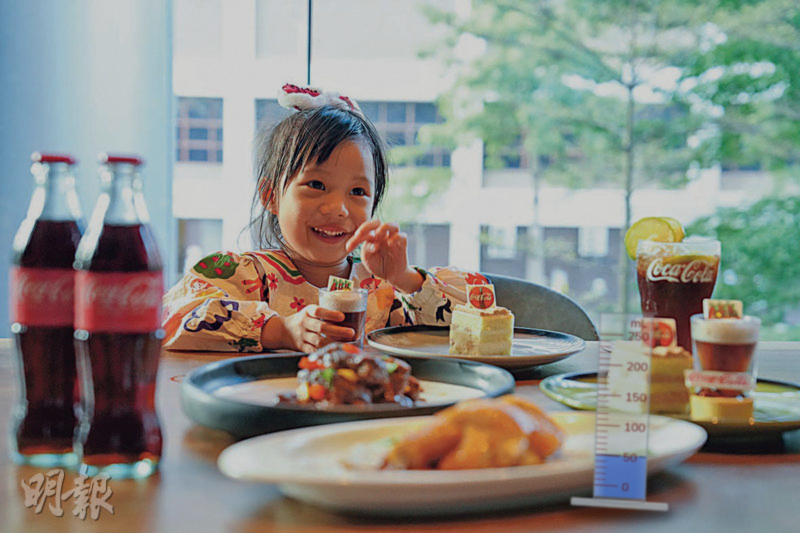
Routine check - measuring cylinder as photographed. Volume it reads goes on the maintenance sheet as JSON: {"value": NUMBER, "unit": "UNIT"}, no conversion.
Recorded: {"value": 50, "unit": "mL"}
